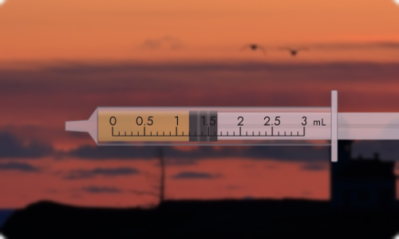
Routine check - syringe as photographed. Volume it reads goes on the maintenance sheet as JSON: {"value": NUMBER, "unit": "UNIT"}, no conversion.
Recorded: {"value": 1.2, "unit": "mL"}
